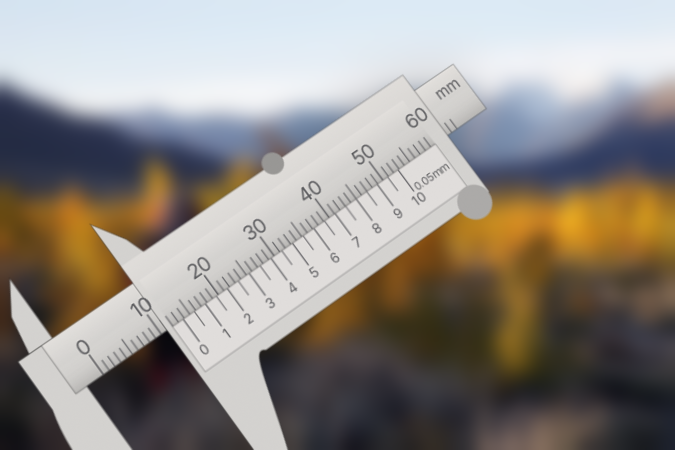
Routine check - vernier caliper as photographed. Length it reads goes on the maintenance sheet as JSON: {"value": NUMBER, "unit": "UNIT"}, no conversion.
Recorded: {"value": 13.8, "unit": "mm"}
